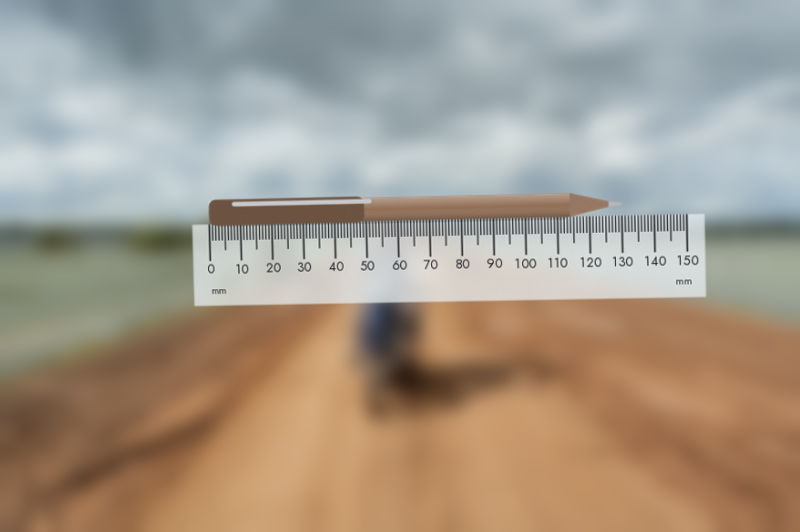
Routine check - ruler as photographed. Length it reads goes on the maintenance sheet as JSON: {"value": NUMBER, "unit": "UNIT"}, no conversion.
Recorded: {"value": 130, "unit": "mm"}
